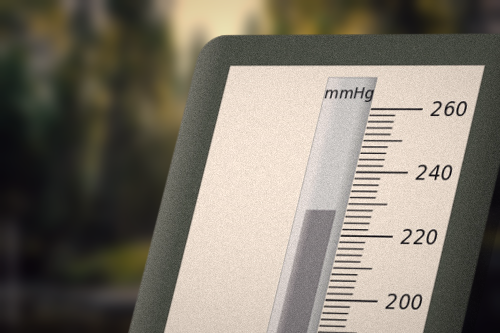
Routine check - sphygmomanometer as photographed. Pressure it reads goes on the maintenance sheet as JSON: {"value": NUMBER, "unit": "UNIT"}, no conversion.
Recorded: {"value": 228, "unit": "mmHg"}
